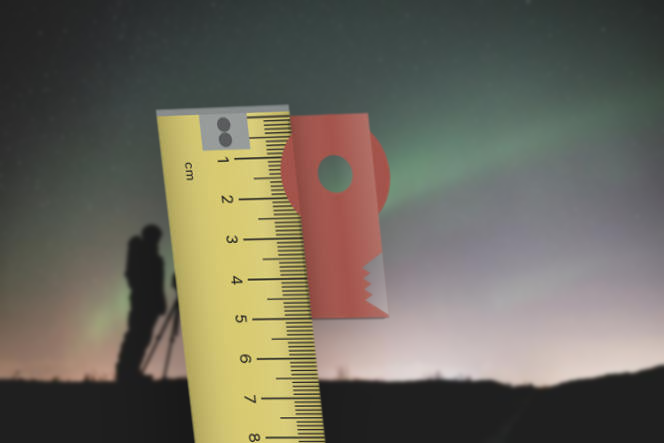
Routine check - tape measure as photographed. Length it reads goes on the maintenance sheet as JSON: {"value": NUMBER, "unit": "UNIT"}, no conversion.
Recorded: {"value": 5, "unit": "cm"}
